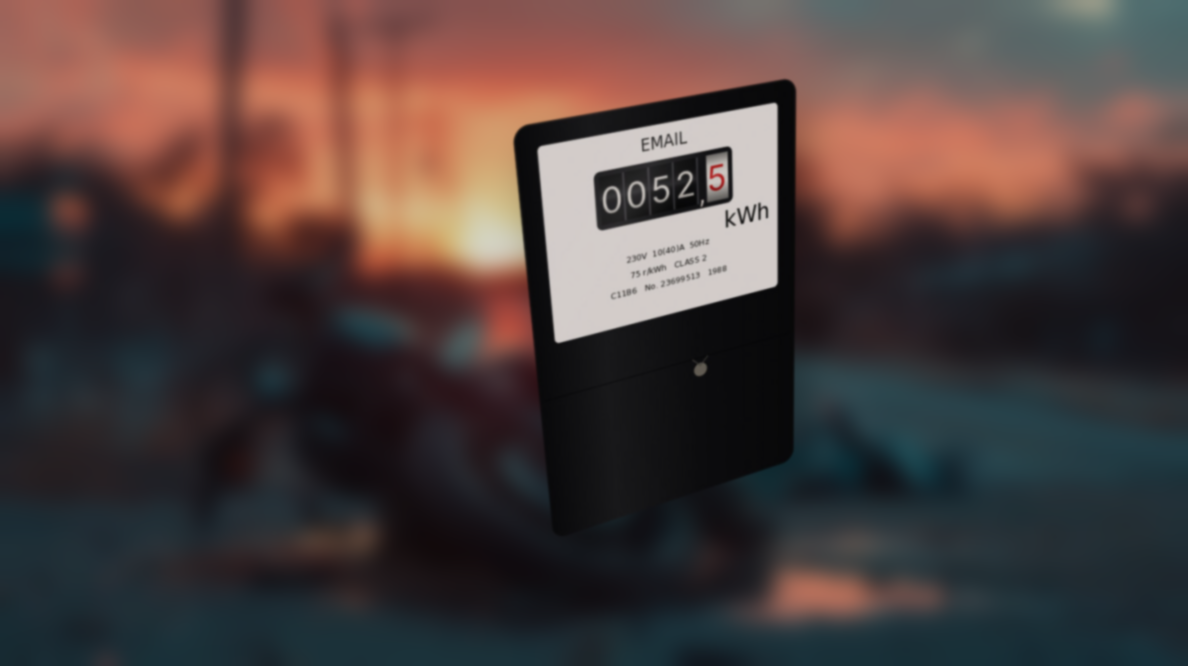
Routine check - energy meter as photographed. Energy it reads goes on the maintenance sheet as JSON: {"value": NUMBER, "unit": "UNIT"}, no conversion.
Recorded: {"value": 52.5, "unit": "kWh"}
